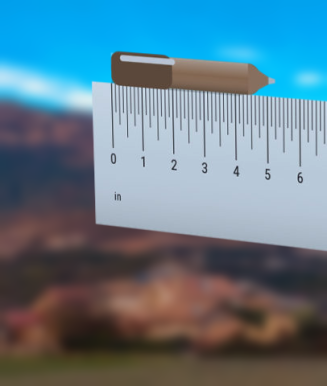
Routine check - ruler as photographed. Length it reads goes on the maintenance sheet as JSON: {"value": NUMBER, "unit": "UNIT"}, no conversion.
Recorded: {"value": 5.25, "unit": "in"}
